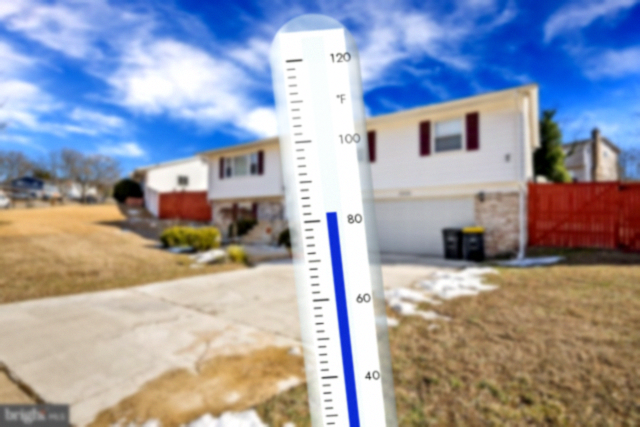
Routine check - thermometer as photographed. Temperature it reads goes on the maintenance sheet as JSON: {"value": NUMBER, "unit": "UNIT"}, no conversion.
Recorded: {"value": 82, "unit": "°F"}
